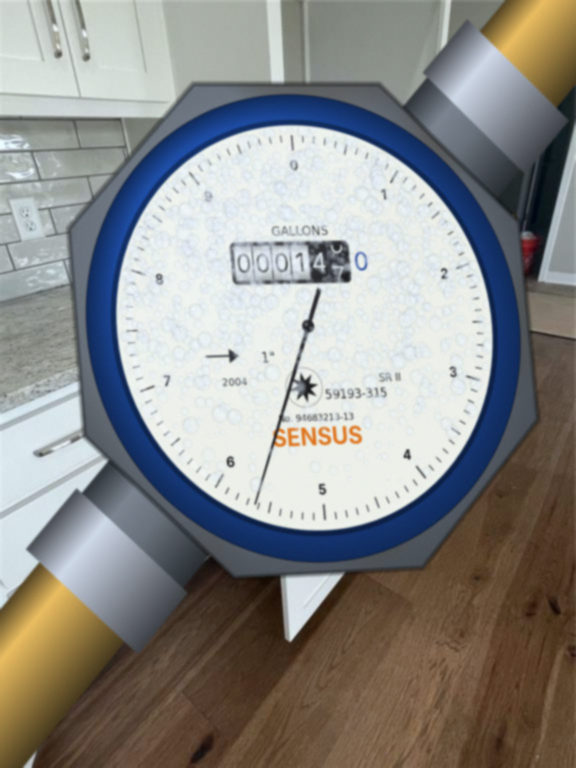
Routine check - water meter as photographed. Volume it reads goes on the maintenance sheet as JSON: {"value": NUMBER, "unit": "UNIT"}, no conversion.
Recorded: {"value": 1465.6, "unit": "gal"}
